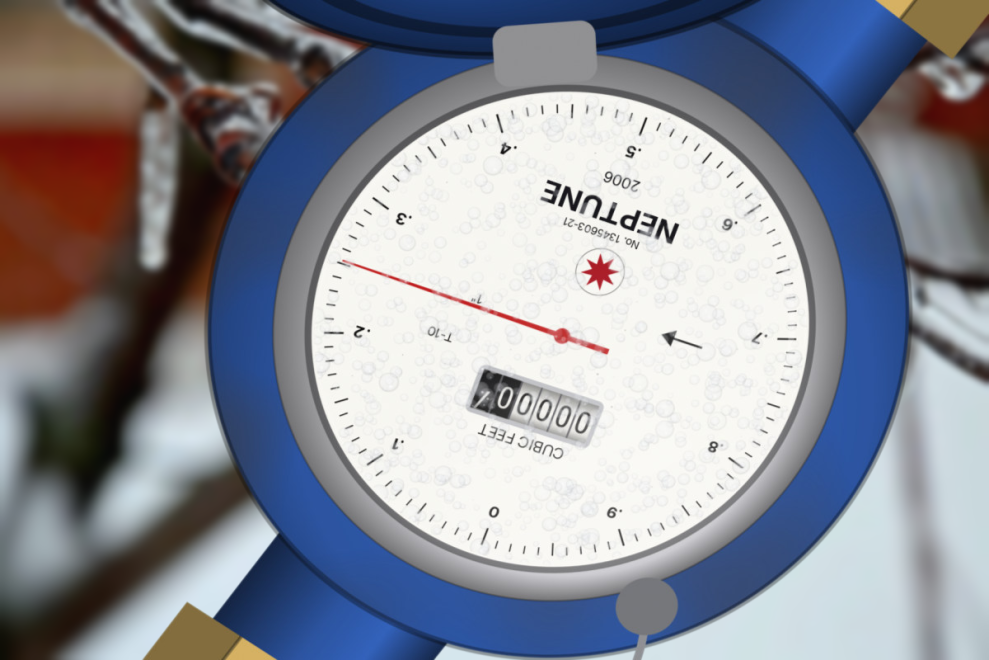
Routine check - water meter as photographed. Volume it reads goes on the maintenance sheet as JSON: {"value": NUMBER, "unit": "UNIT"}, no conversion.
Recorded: {"value": 7.25, "unit": "ft³"}
